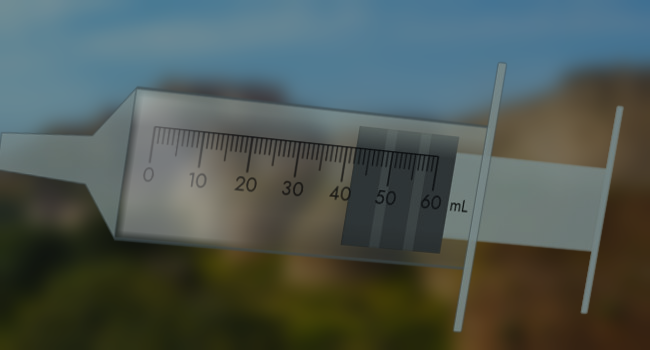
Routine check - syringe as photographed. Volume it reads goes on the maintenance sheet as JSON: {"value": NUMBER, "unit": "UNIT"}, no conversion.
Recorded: {"value": 42, "unit": "mL"}
